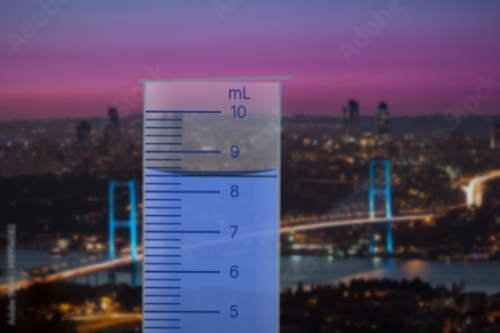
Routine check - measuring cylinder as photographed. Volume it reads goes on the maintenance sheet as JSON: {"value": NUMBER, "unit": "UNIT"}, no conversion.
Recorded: {"value": 8.4, "unit": "mL"}
